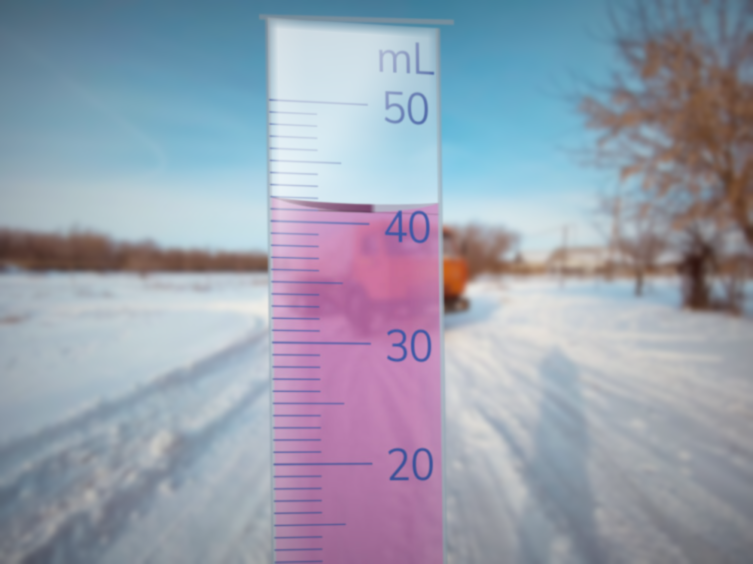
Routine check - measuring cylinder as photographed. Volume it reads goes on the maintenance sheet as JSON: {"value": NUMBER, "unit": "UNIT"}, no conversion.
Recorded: {"value": 41, "unit": "mL"}
